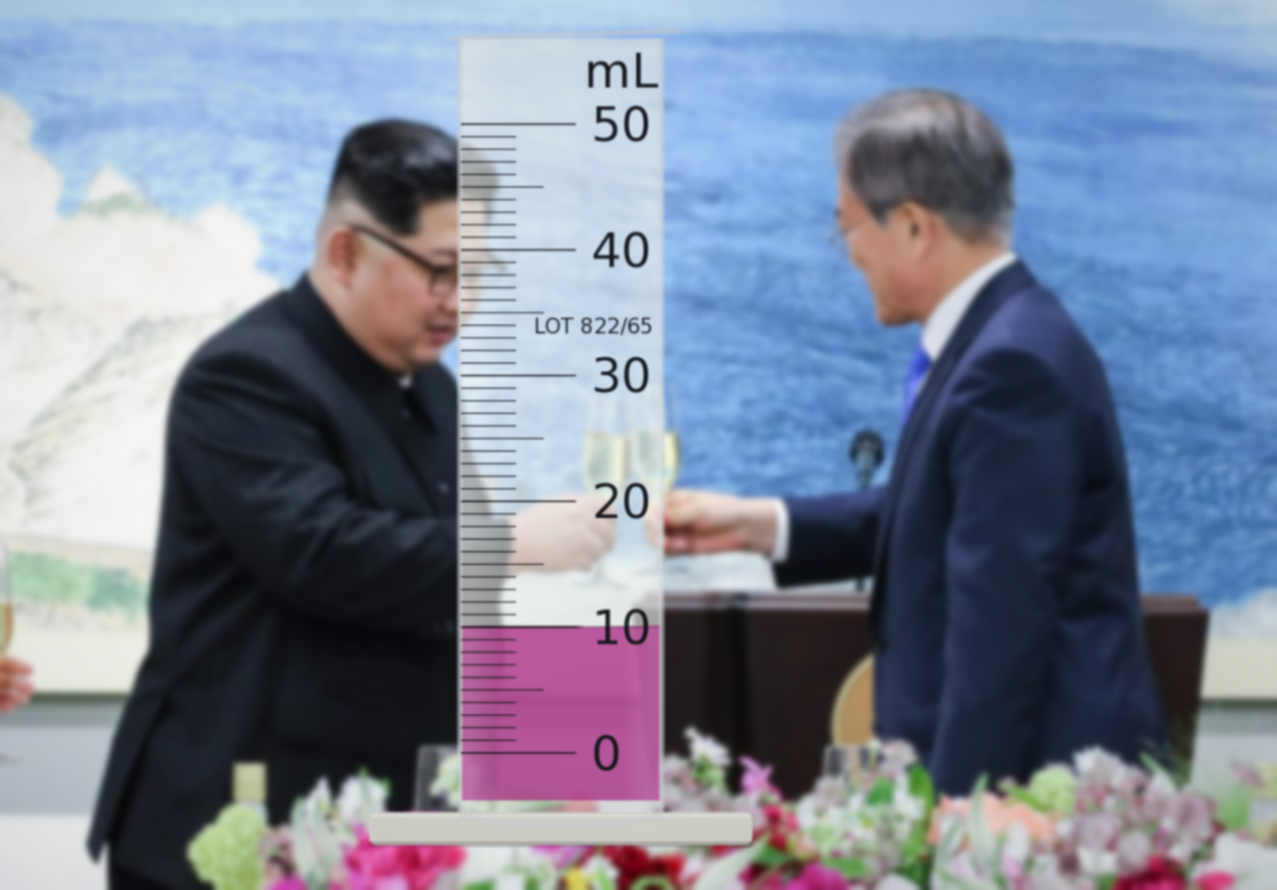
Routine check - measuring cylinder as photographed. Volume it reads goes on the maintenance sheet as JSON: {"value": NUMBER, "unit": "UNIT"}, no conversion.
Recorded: {"value": 10, "unit": "mL"}
